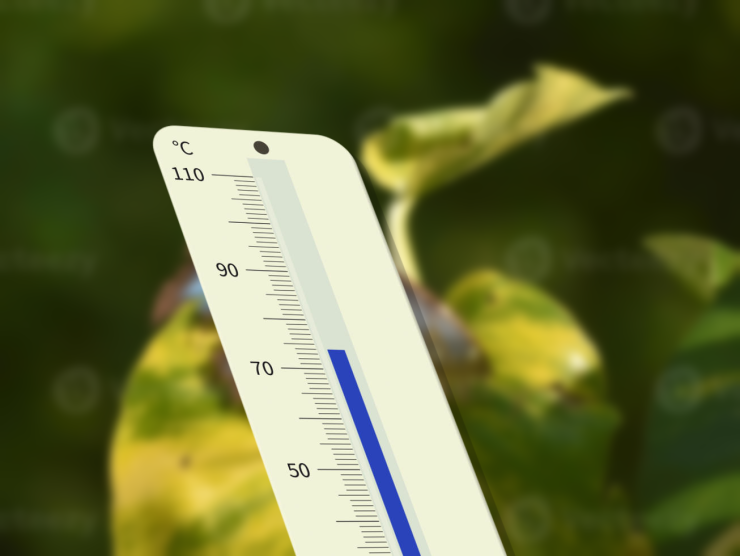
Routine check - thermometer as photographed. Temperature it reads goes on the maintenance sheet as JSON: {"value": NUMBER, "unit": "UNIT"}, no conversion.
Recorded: {"value": 74, "unit": "°C"}
